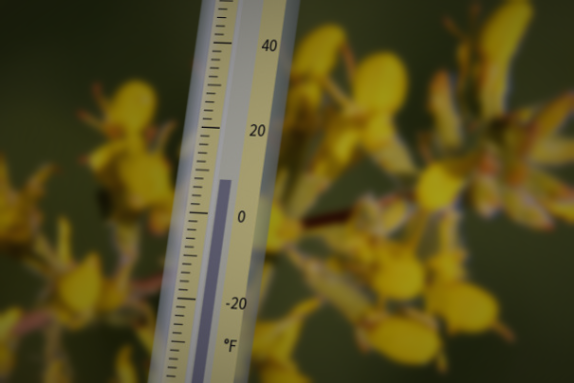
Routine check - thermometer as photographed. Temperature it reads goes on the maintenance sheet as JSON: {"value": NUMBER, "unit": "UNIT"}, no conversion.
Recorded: {"value": 8, "unit": "°F"}
